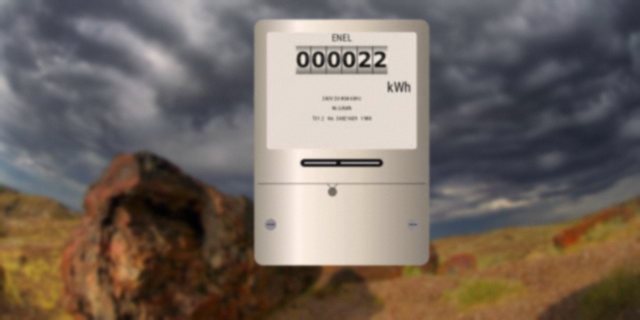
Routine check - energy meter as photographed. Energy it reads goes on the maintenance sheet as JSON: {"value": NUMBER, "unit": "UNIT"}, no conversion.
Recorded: {"value": 22, "unit": "kWh"}
